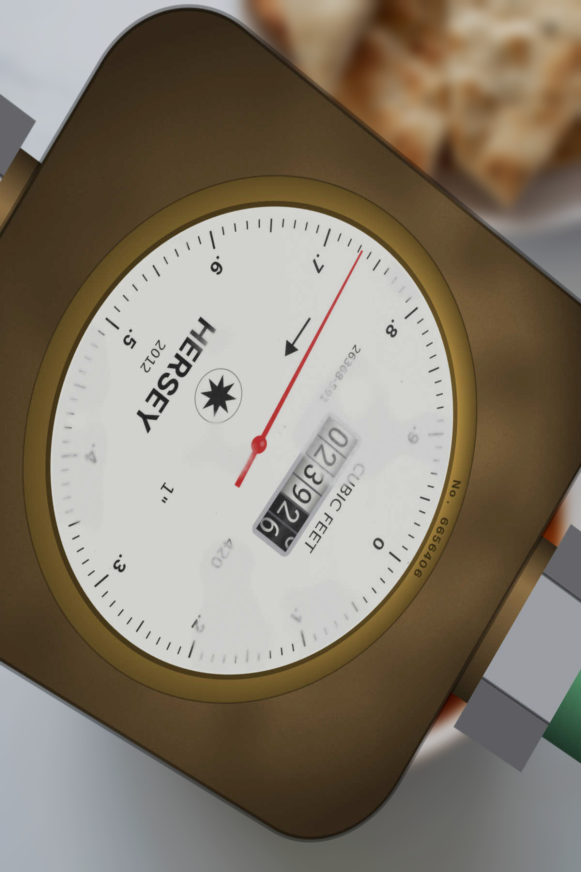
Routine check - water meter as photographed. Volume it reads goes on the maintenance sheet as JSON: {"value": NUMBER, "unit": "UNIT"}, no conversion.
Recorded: {"value": 23925.73, "unit": "ft³"}
